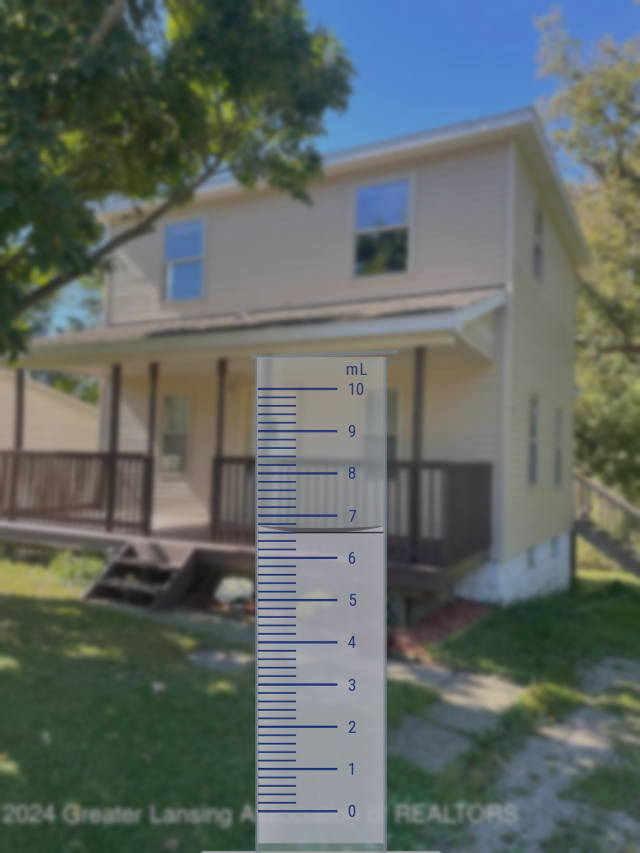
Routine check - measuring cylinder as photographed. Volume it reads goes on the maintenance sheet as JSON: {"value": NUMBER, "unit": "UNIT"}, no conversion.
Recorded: {"value": 6.6, "unit": "mL"}
